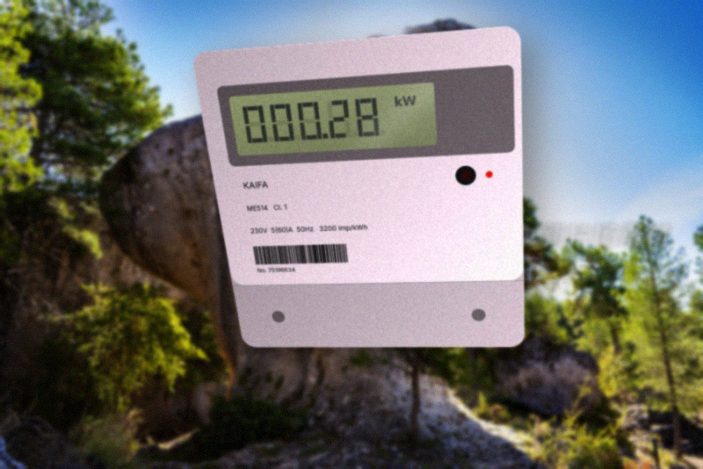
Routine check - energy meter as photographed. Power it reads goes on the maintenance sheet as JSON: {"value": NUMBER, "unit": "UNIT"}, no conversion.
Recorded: {"value": 0.28, "unit": "kW"}
